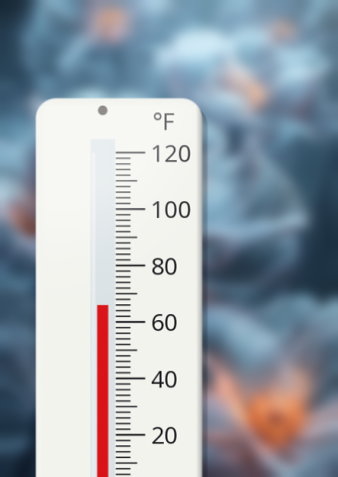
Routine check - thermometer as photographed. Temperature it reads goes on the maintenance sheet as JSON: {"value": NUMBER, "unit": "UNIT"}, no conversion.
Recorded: {"value": 66, "unit": "°F"}
